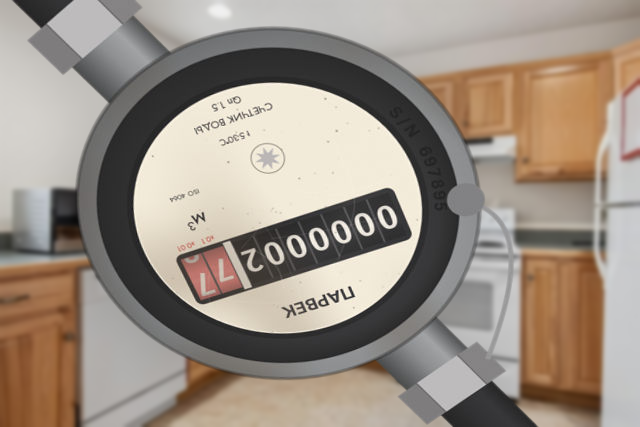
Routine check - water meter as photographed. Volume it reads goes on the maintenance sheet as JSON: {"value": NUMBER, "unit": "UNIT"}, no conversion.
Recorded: {"value": 2.77, "unit": "m³"}
